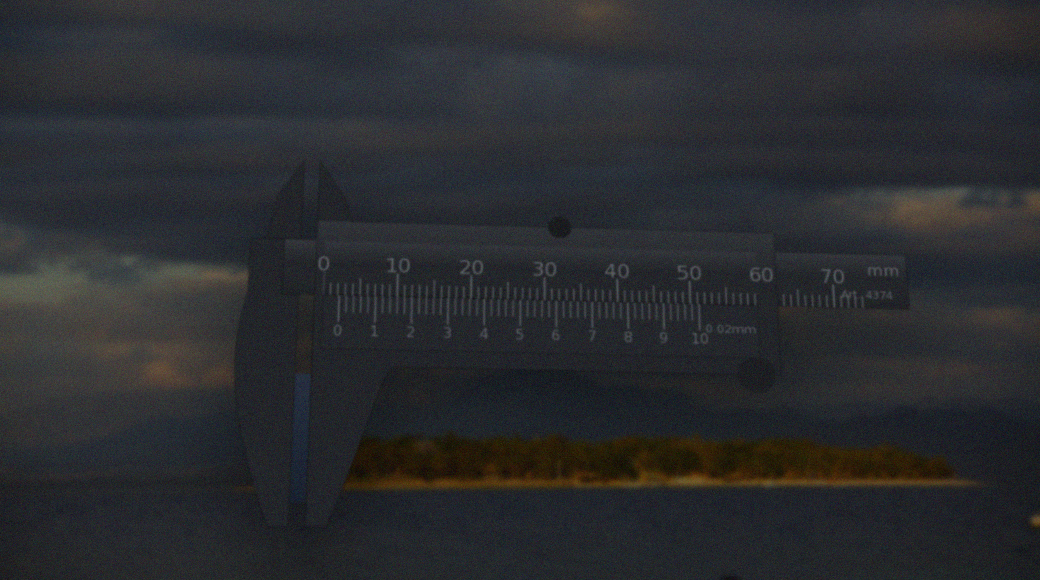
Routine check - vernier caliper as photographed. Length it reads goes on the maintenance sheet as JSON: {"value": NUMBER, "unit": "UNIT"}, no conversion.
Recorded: {"value": 2.2, "unit": "mm"}
